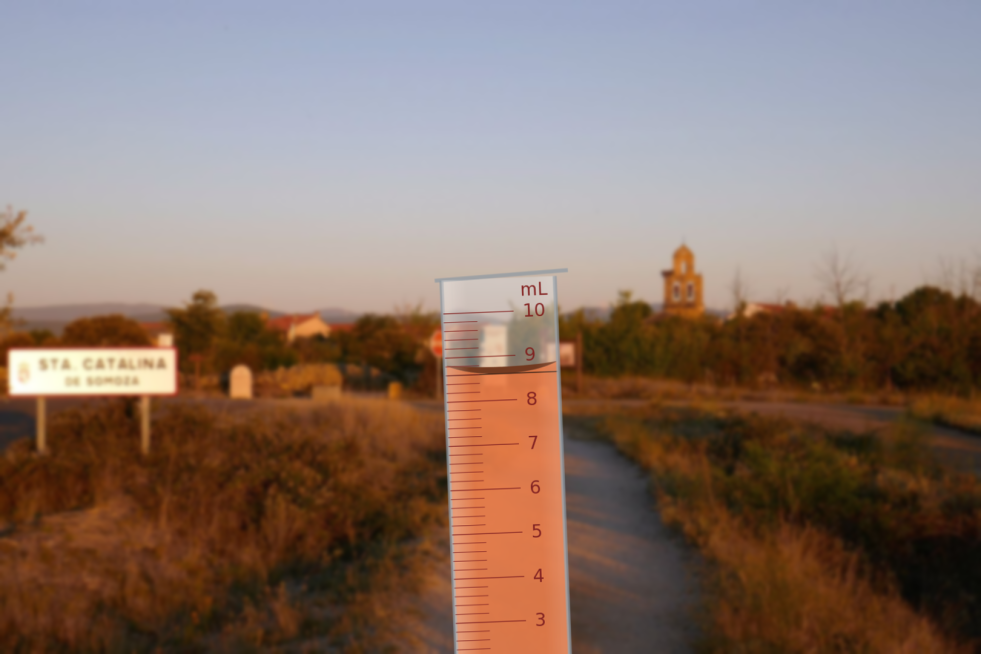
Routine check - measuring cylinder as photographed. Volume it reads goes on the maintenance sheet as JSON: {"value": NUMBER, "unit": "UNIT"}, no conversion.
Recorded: {"value": 8.6, "unit": "mL"}
